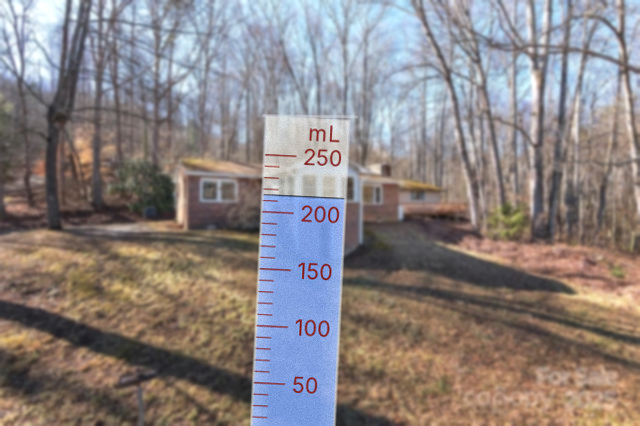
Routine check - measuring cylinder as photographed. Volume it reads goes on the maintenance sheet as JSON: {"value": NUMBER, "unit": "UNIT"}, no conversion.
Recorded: {"value": 215, "unit": "mL"}
